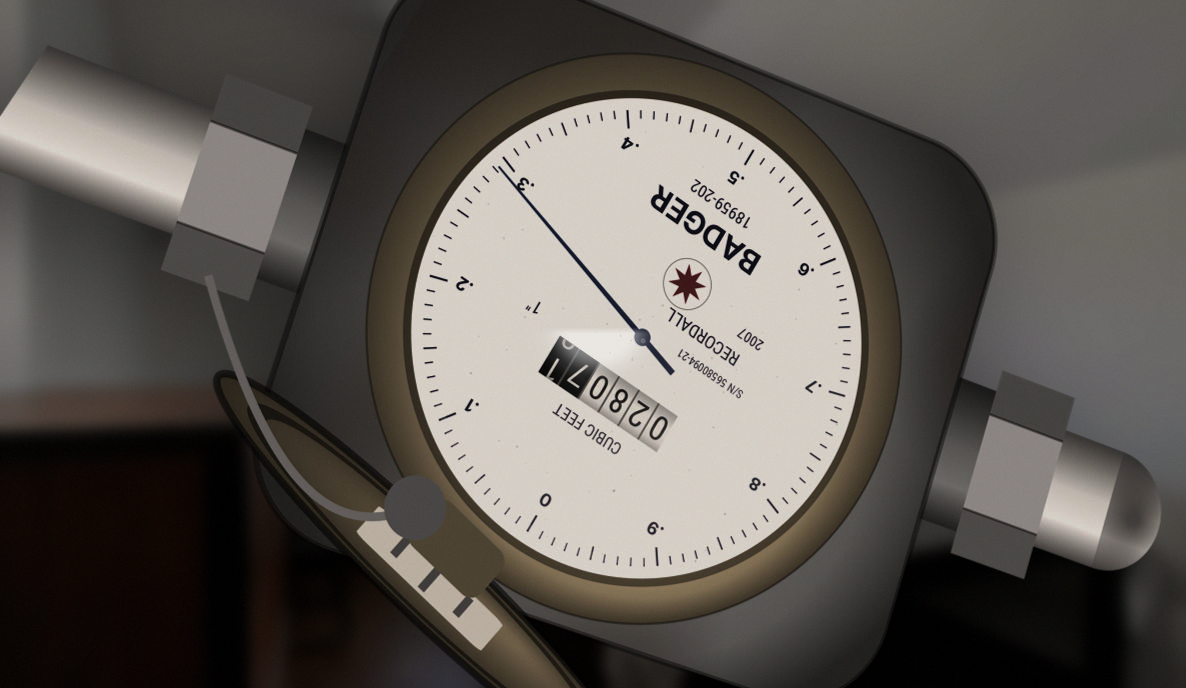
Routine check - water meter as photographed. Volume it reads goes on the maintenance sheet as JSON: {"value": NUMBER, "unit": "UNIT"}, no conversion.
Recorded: {"value": 28071.29, "unit": "ft³"}
